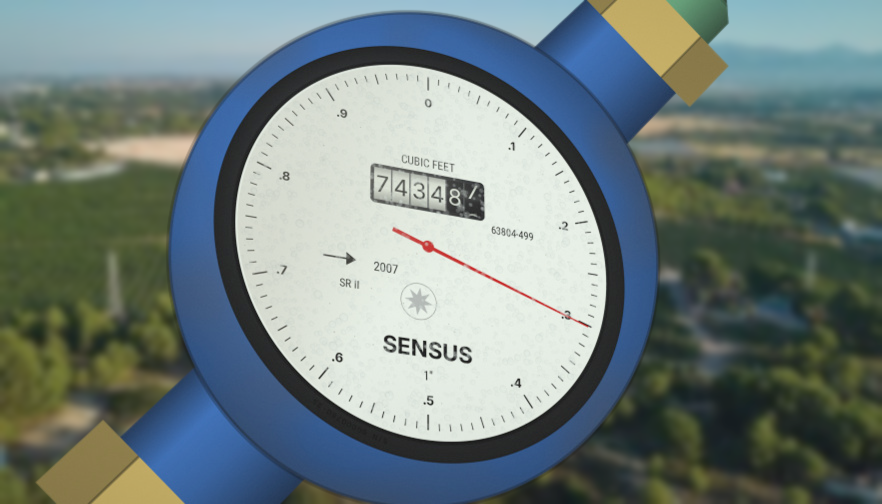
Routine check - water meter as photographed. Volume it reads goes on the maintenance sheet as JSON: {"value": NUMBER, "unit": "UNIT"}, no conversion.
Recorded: {"value": 743487.30, "unit": "ft³"}
